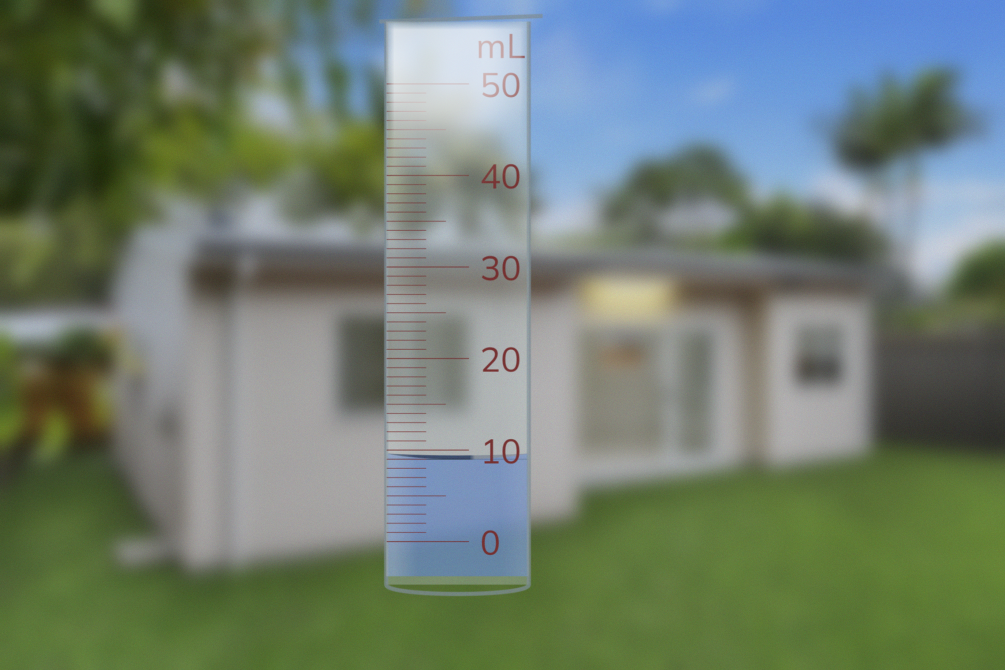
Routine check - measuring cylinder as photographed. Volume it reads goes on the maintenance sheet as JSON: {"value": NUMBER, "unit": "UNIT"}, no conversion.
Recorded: {"value": 9, "unit": "mL"}
